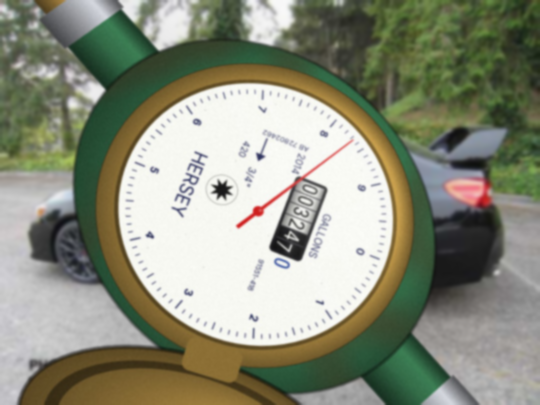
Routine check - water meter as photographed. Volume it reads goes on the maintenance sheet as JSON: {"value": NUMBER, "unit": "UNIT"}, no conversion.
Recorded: {"value": 32468.3, "unit": "gal"}
